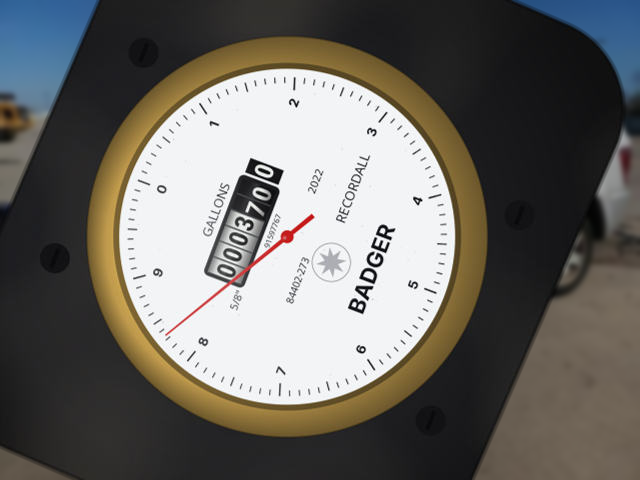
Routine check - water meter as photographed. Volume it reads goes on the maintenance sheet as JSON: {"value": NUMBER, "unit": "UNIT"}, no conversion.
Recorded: {"value": 3698.3, "unit": "gal"}
